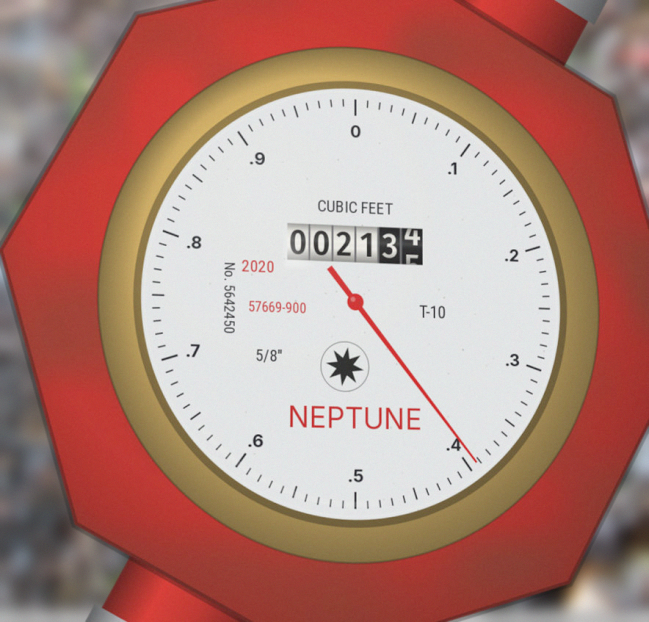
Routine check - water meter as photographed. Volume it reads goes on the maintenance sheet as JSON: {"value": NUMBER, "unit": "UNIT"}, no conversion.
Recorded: {"value": 2134.39, "unit": "ft³"}
